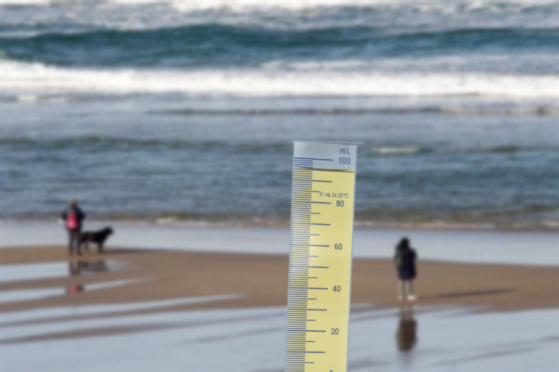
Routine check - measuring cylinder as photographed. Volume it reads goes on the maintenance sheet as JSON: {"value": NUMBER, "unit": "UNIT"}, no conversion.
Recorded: {"value": 95, "unit": "mL"}
